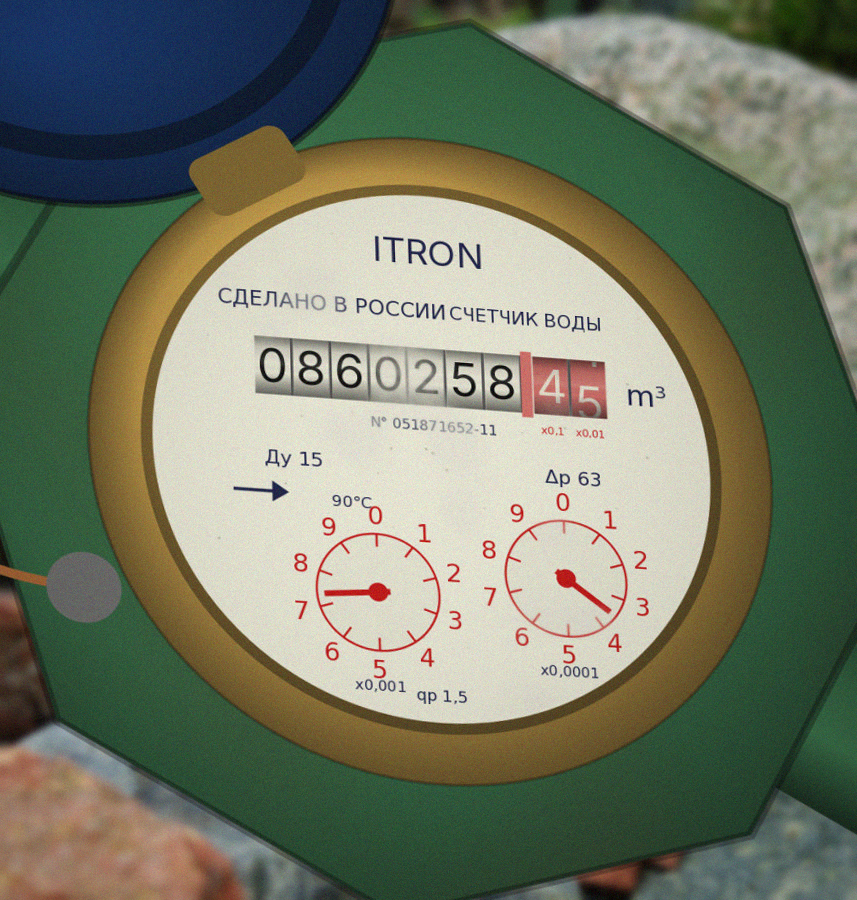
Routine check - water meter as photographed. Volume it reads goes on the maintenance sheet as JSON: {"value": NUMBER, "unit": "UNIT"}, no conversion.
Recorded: {"value": 860258.4473, "unit": "m³"}
